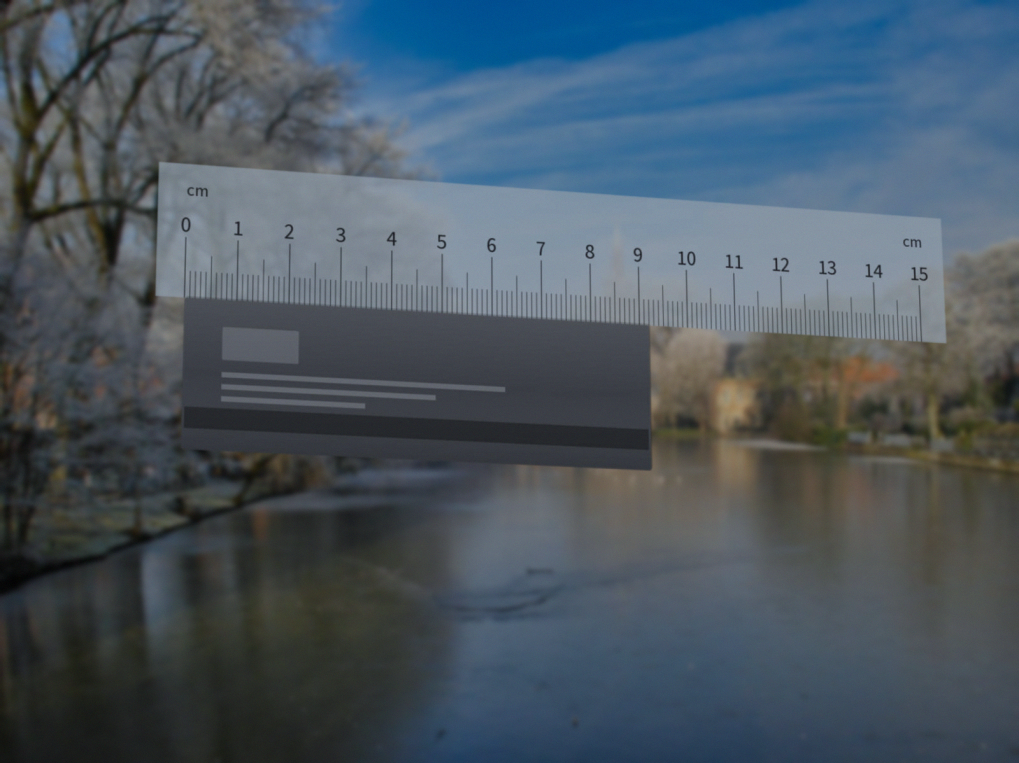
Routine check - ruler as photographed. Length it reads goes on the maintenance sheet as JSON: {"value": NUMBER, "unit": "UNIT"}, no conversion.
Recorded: {"value": 9.2, "unit": "cm"}
